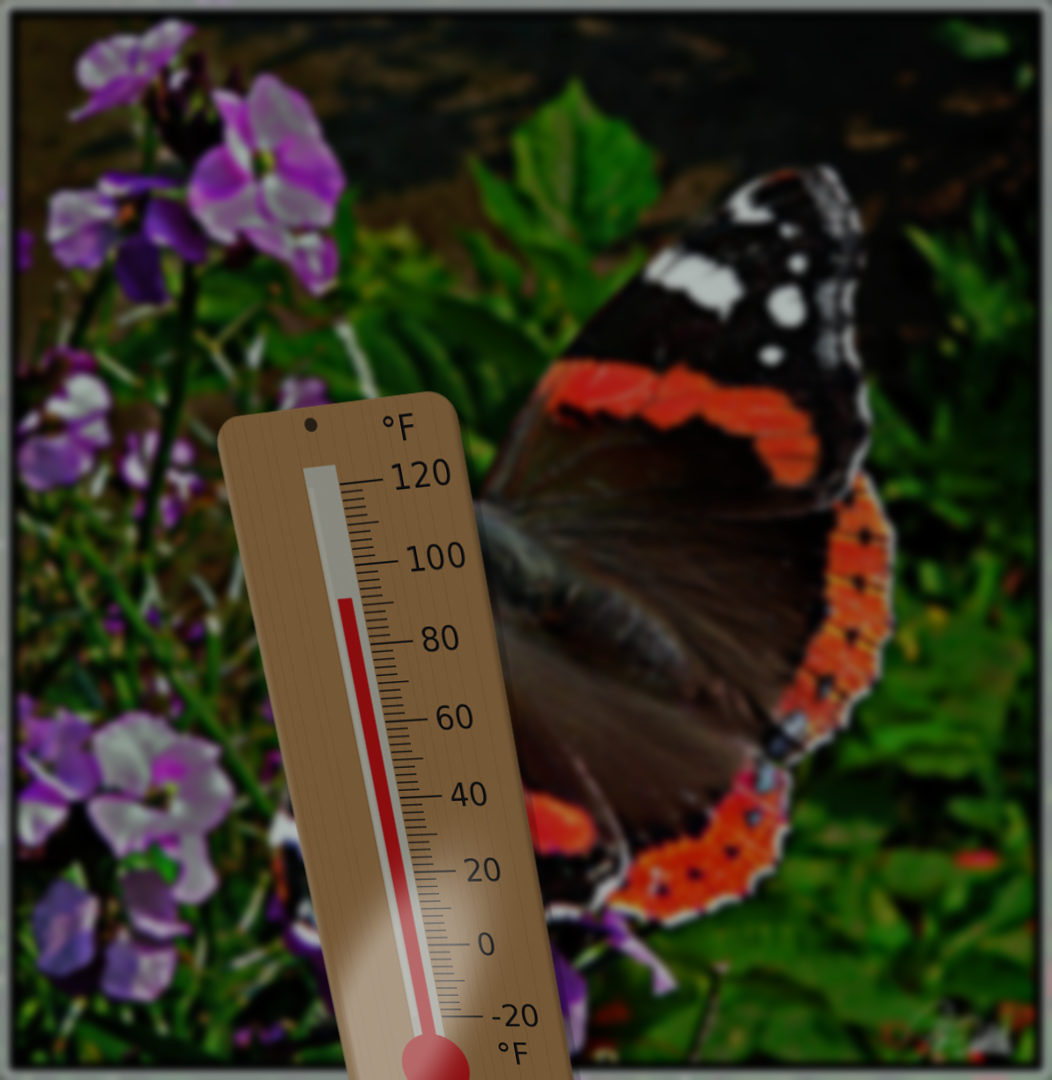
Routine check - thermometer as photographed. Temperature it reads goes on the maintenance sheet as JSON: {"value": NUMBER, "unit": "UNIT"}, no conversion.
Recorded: {"value": 92, "unit": "°F"}
